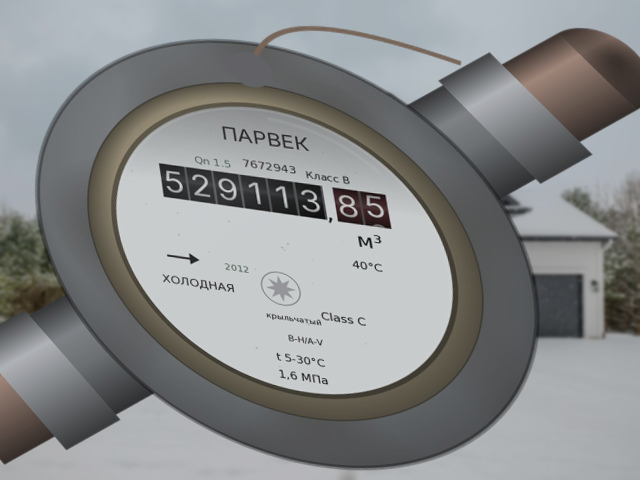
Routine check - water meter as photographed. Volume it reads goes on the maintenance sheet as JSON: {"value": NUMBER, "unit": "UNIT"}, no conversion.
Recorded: {"value": 529113.85, "unit": "m³"}
